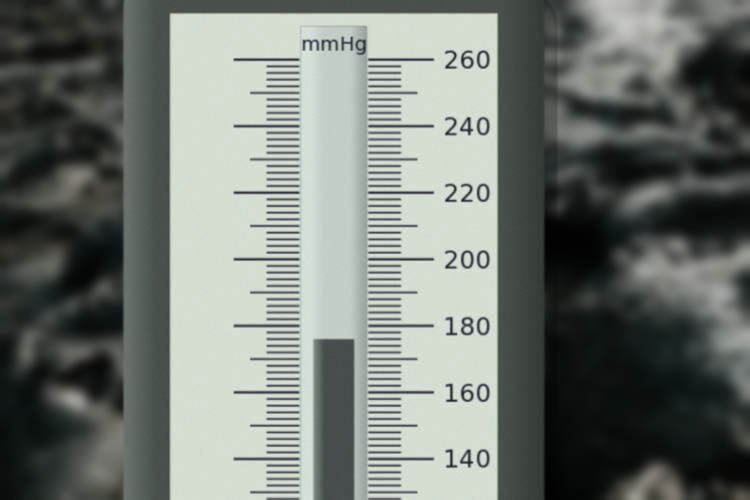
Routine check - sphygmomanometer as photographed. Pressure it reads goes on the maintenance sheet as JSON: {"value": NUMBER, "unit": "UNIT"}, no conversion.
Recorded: {"value": 176, "unit": "mmHg"}
